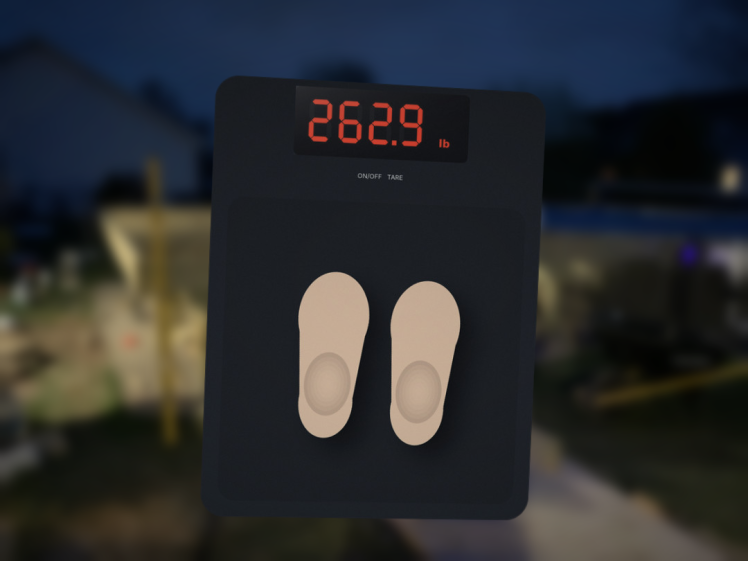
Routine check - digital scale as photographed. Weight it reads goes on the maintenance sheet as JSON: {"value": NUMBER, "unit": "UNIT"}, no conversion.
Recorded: {"value": 262.9, "unit": "lb"}
